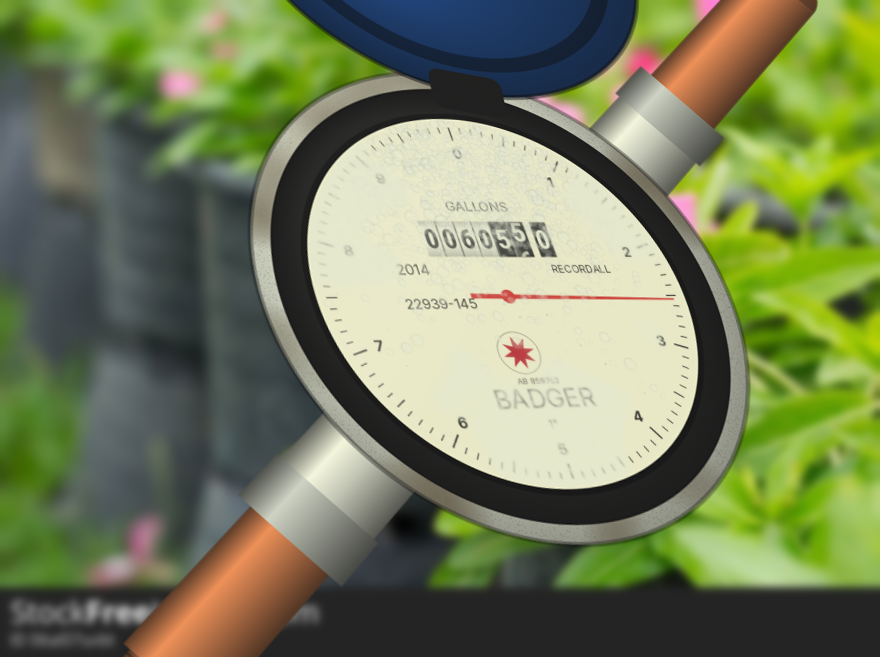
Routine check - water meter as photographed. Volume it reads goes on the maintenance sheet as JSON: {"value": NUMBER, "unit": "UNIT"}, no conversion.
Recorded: {"value": 60552.5, "unit": "gal"}
